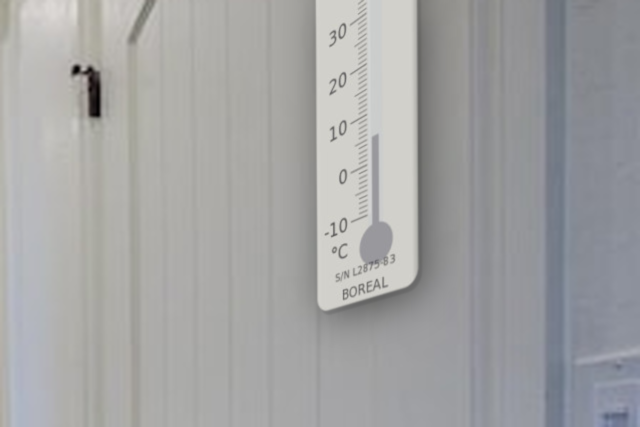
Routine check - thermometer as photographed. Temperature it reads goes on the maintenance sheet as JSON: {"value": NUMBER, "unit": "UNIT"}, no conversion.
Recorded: {"value": 5, "unit": "°C"}
